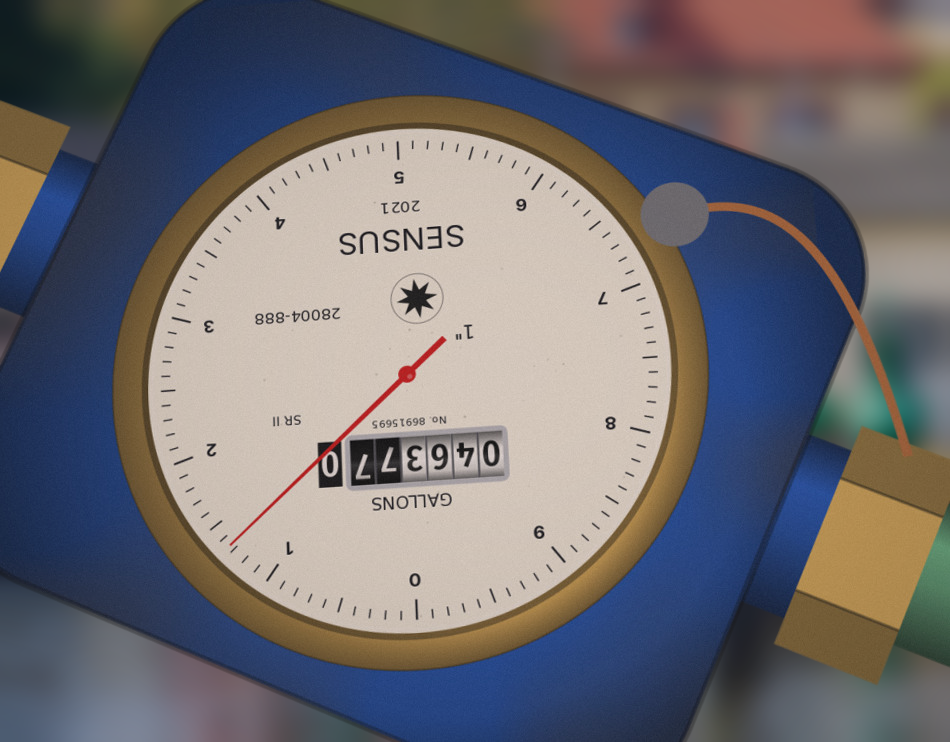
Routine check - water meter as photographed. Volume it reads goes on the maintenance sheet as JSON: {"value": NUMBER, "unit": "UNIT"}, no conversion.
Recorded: {"value": 463771.3, "unit": "gal"}
